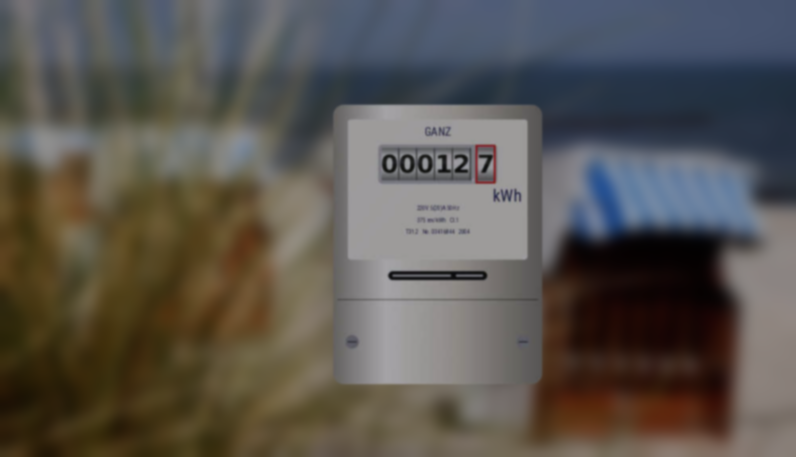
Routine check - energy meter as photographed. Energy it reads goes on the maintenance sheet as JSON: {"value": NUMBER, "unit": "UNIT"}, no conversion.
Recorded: {"value": 12.7, "unit": "kWh"}
